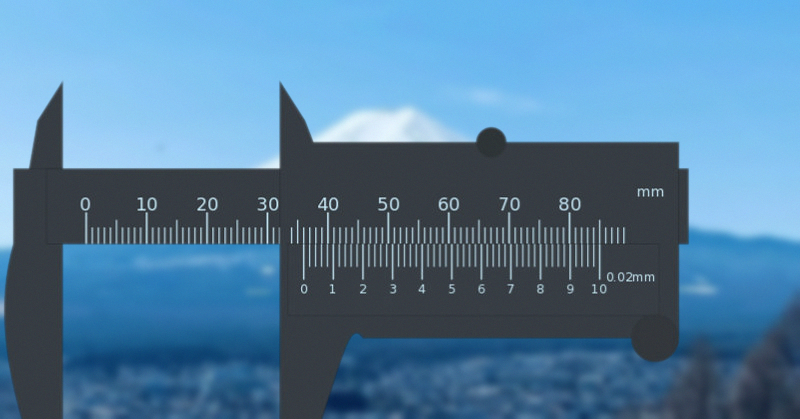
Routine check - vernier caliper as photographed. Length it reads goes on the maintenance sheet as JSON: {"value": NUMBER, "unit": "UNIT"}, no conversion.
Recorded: {"value": 36.0, "unit": "mm"}
